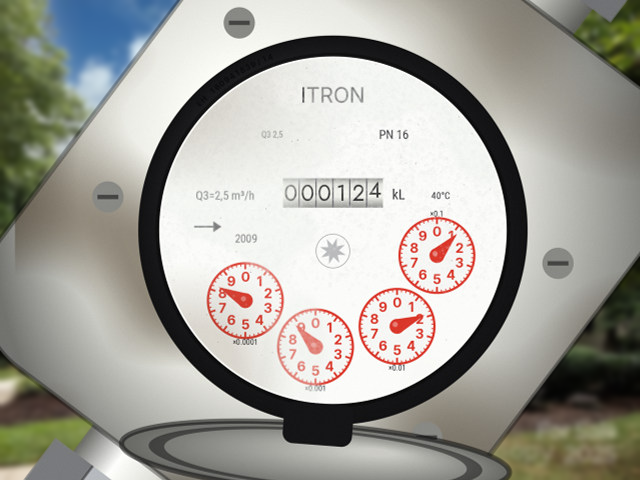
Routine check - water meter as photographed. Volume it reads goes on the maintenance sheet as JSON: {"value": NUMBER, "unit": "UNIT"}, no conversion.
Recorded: {"value": 124.1188, "unit": "kL"}
